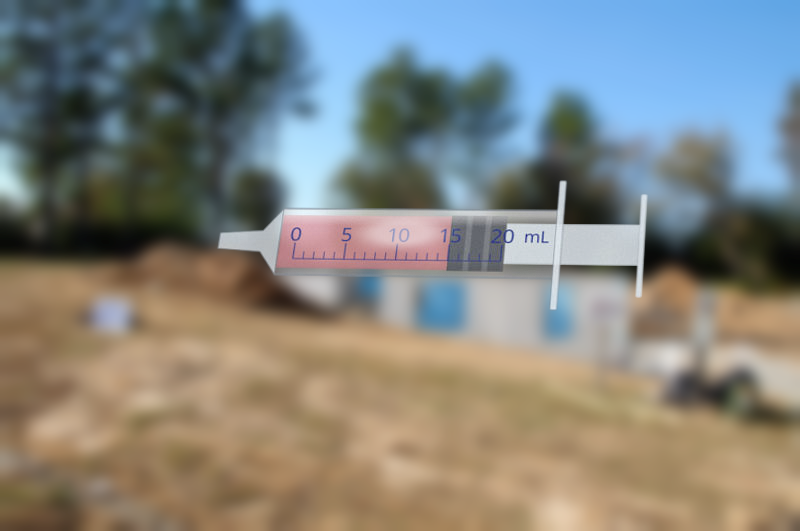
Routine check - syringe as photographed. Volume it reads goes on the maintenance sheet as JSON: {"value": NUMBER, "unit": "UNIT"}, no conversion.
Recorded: {"value": 15, "unit": "mL"}
